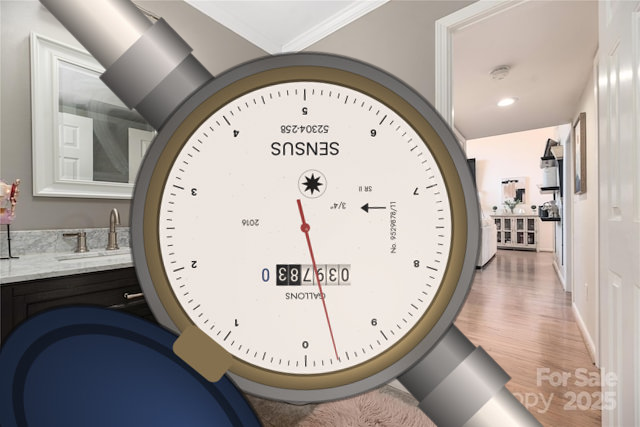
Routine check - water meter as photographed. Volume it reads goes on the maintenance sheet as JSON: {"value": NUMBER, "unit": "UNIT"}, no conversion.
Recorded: {"value": 397829.6, "unit": "gal"}
